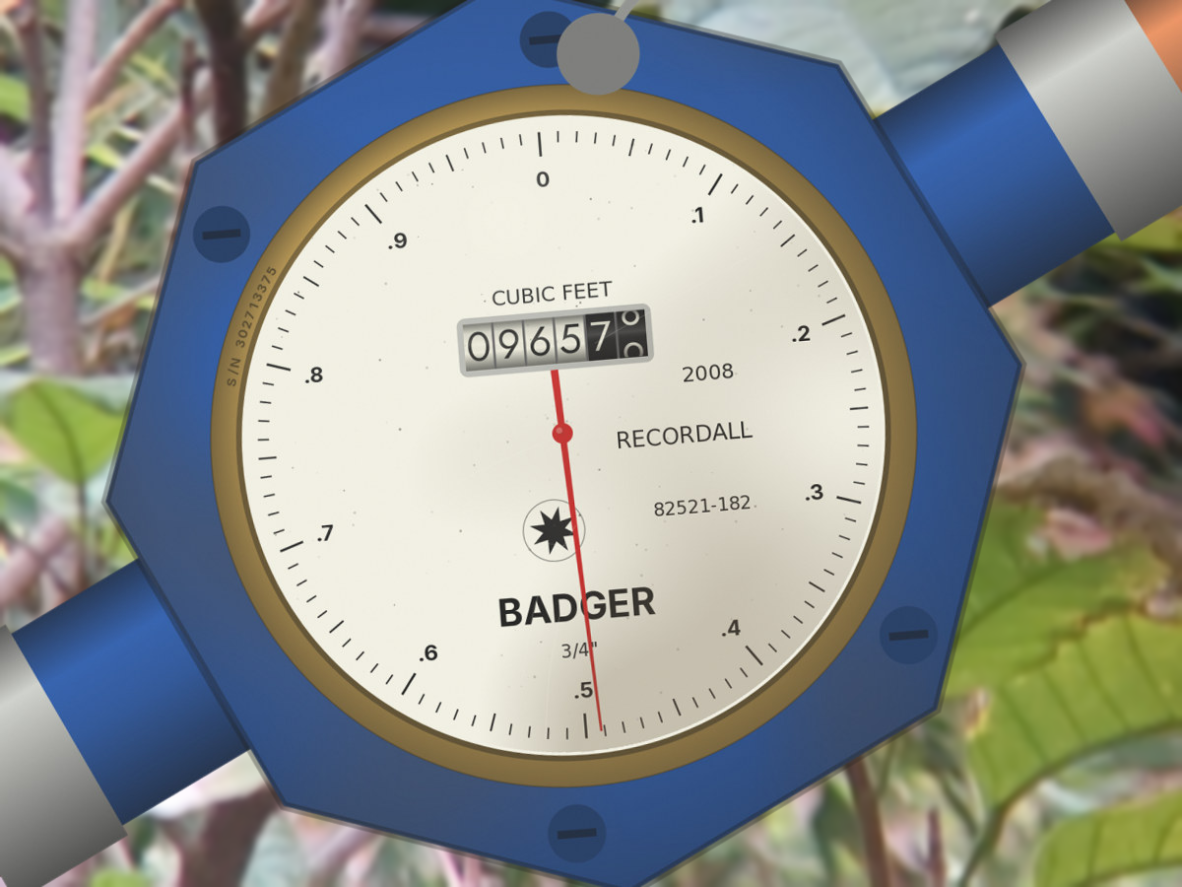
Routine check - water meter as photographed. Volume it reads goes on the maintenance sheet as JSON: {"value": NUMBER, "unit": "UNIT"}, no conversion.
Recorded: {"value": 96578.49, "unit": "ft³"}
